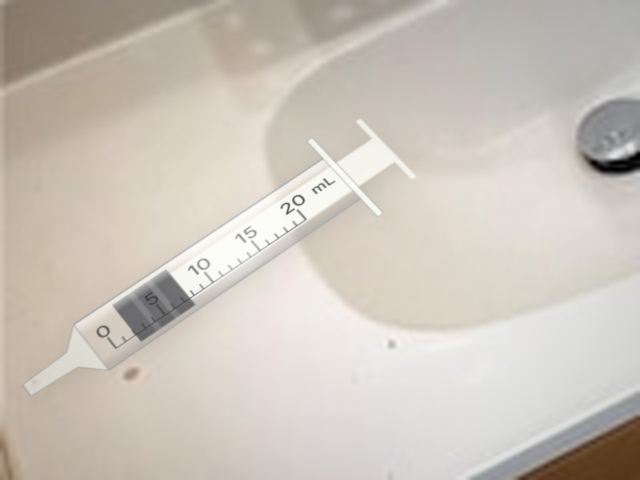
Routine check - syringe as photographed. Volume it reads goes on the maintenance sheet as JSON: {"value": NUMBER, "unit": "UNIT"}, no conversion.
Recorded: {"value": 2, "unit": "mL"}
